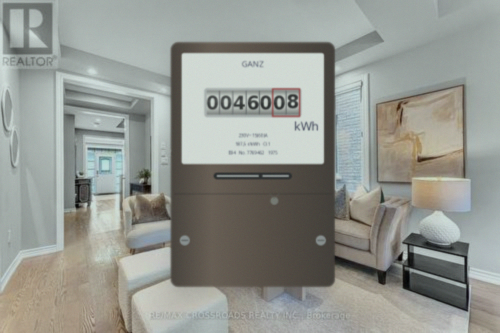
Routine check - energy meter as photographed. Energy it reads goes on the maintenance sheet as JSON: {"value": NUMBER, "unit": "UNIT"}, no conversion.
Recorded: {"value": 460.08, "unit": "kWh"}
